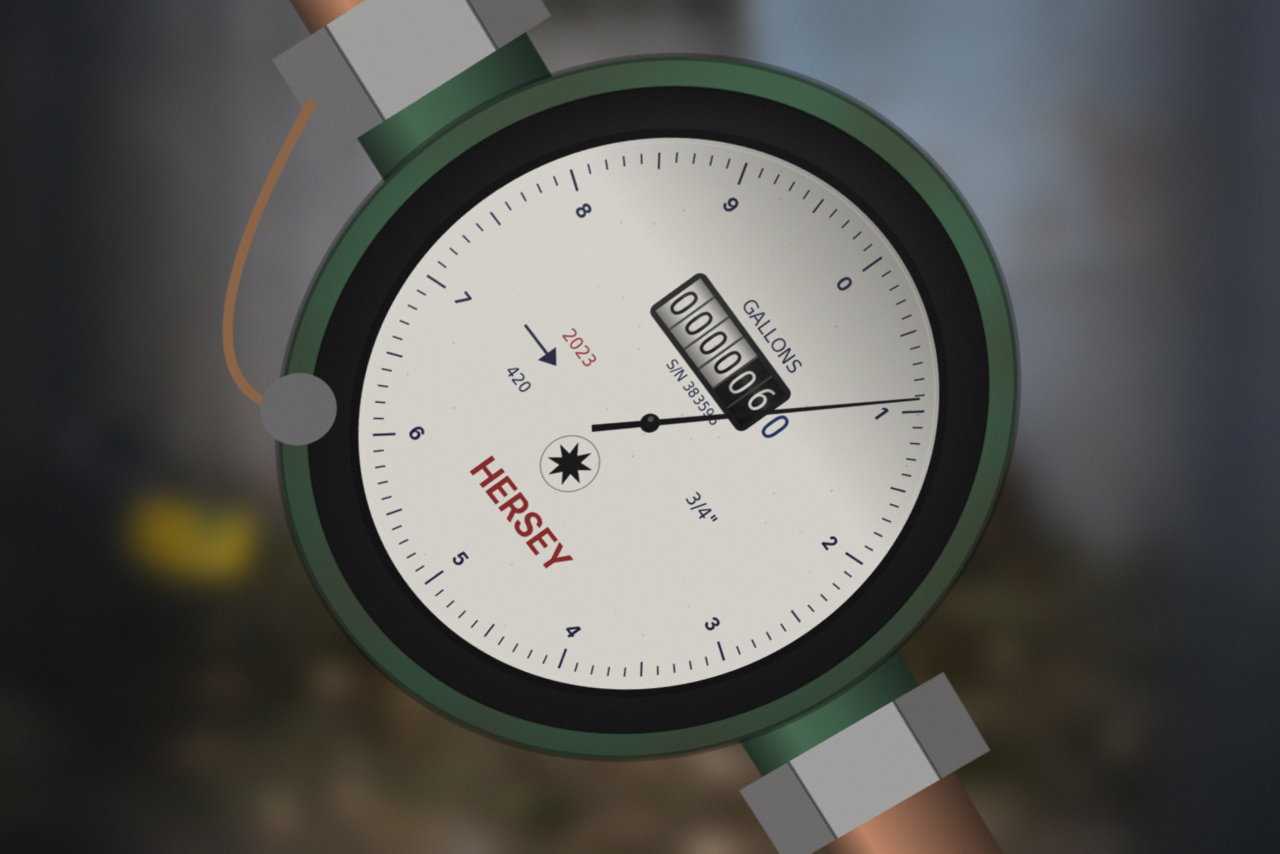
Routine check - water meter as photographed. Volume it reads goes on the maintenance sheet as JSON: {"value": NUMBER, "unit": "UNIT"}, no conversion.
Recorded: {"value": 60.9, "unit": "gal"}
